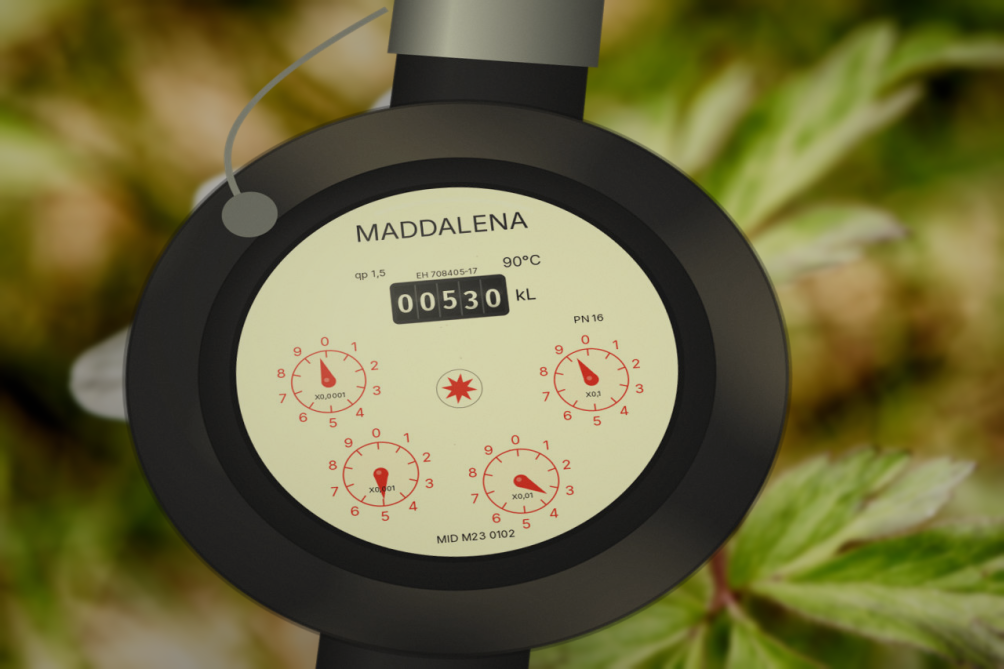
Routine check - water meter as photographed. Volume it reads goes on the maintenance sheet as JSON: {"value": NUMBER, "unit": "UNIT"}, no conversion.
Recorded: {"value": 529.9349, "unit": "kL"}
